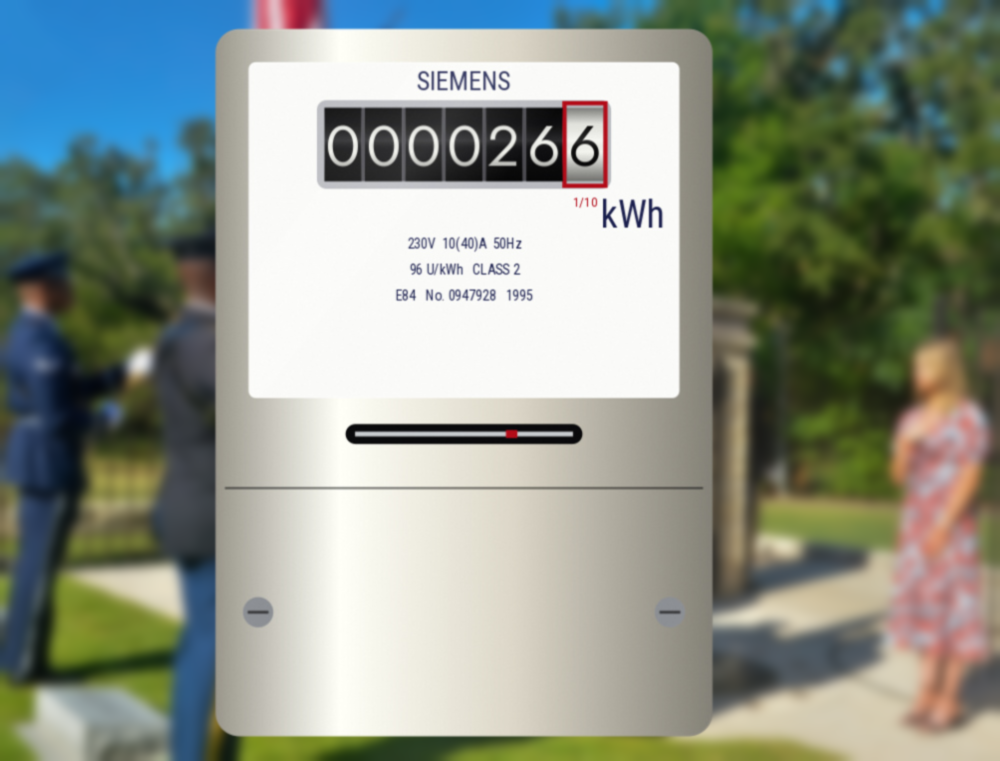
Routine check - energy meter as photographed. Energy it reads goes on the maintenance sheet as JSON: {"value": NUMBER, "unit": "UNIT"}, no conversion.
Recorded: {"value": 26.6, "unit": "kWh"}
